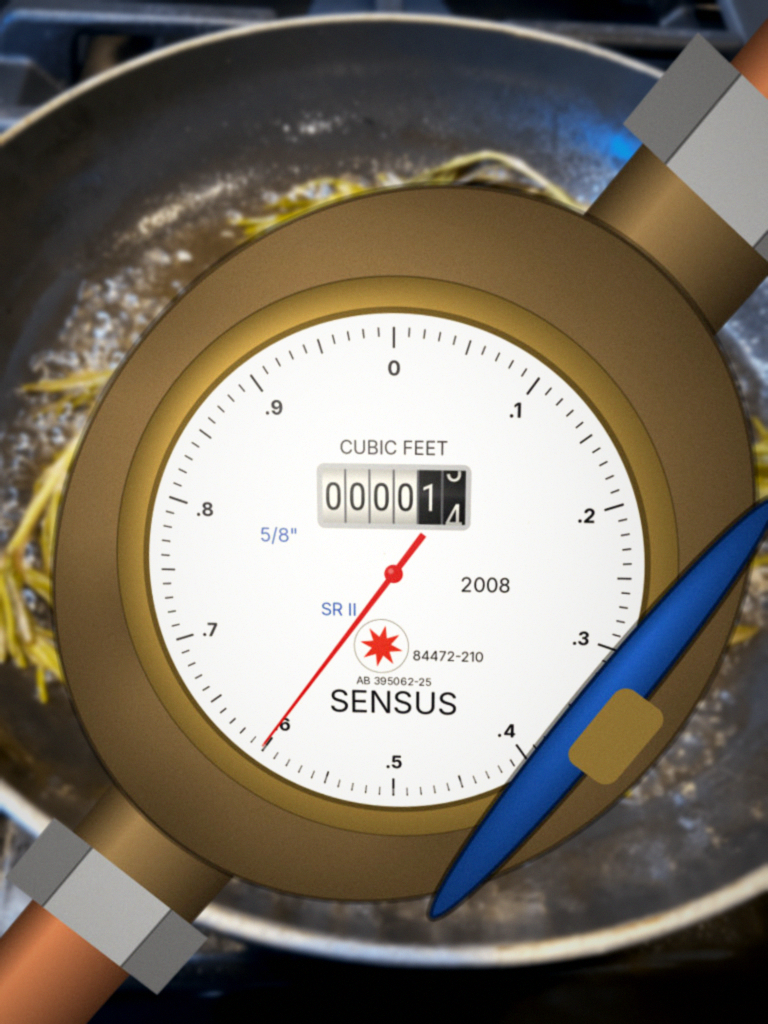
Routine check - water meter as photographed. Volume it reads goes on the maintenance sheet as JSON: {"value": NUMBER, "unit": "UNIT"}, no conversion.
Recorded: {"value": 13.60, "unit": "ft³"}
